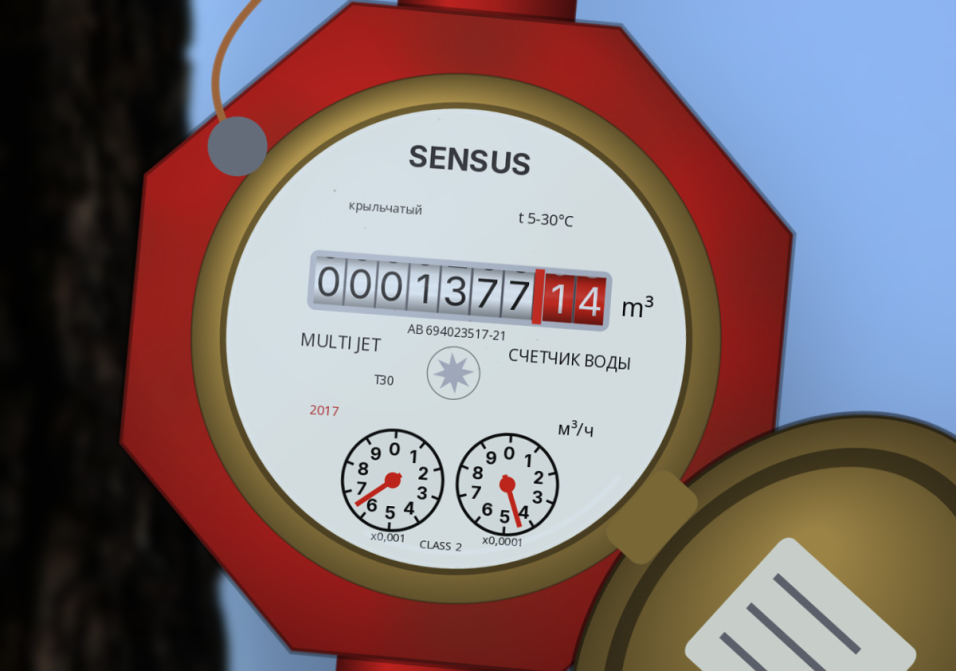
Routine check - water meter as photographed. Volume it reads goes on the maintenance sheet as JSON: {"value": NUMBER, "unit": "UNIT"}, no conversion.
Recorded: {"value": 1377.1464, "unit": "m³"}
